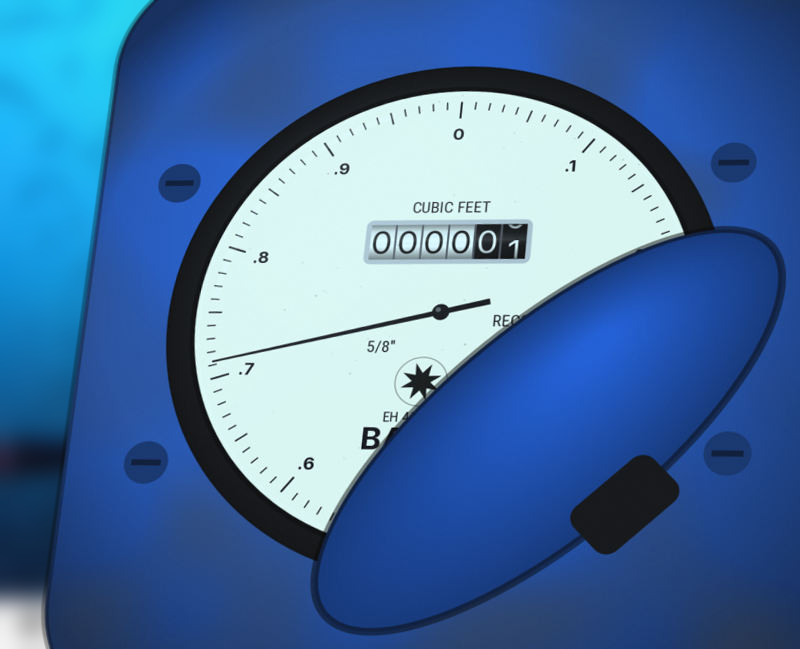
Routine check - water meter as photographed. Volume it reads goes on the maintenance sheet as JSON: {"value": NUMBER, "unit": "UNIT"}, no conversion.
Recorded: {"value": 0.71, "unit": "ft³"}
